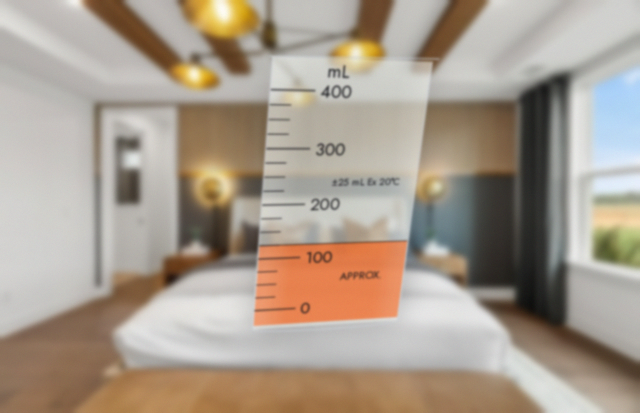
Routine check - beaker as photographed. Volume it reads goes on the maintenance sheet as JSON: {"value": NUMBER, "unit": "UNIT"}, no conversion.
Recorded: {"value": 125, "unit": "mL"}
